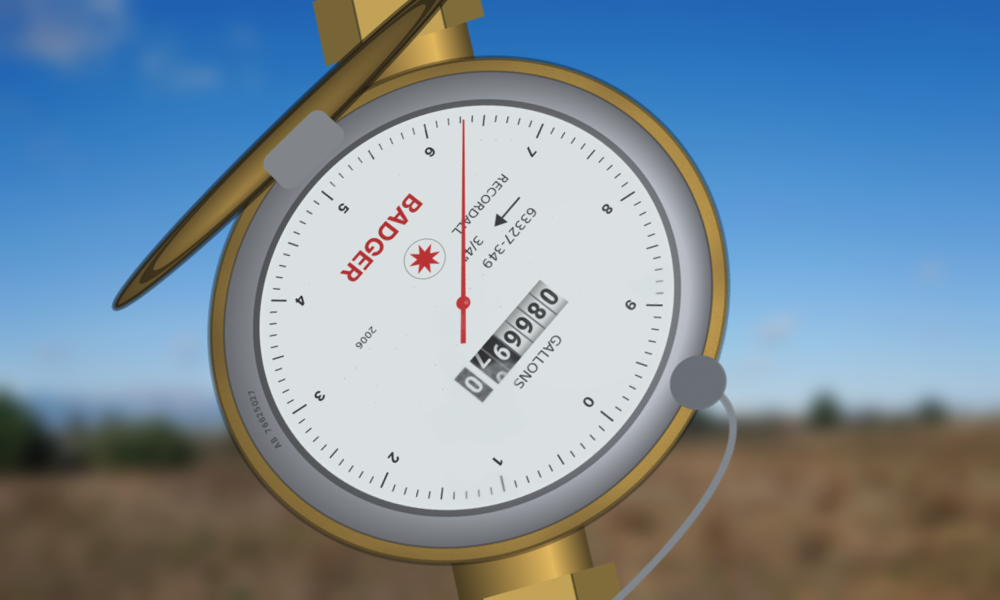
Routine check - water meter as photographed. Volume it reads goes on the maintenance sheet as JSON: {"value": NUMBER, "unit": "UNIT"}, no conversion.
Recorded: {"value": 866966.3, "unit": "gal"}
